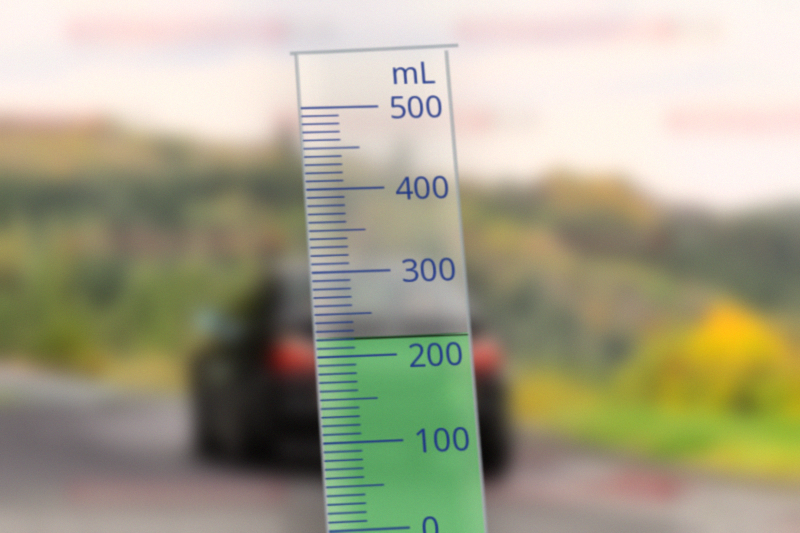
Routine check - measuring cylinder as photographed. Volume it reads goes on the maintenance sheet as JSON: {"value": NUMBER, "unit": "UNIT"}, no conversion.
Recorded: {"value": 220, "unit": "mL"}
